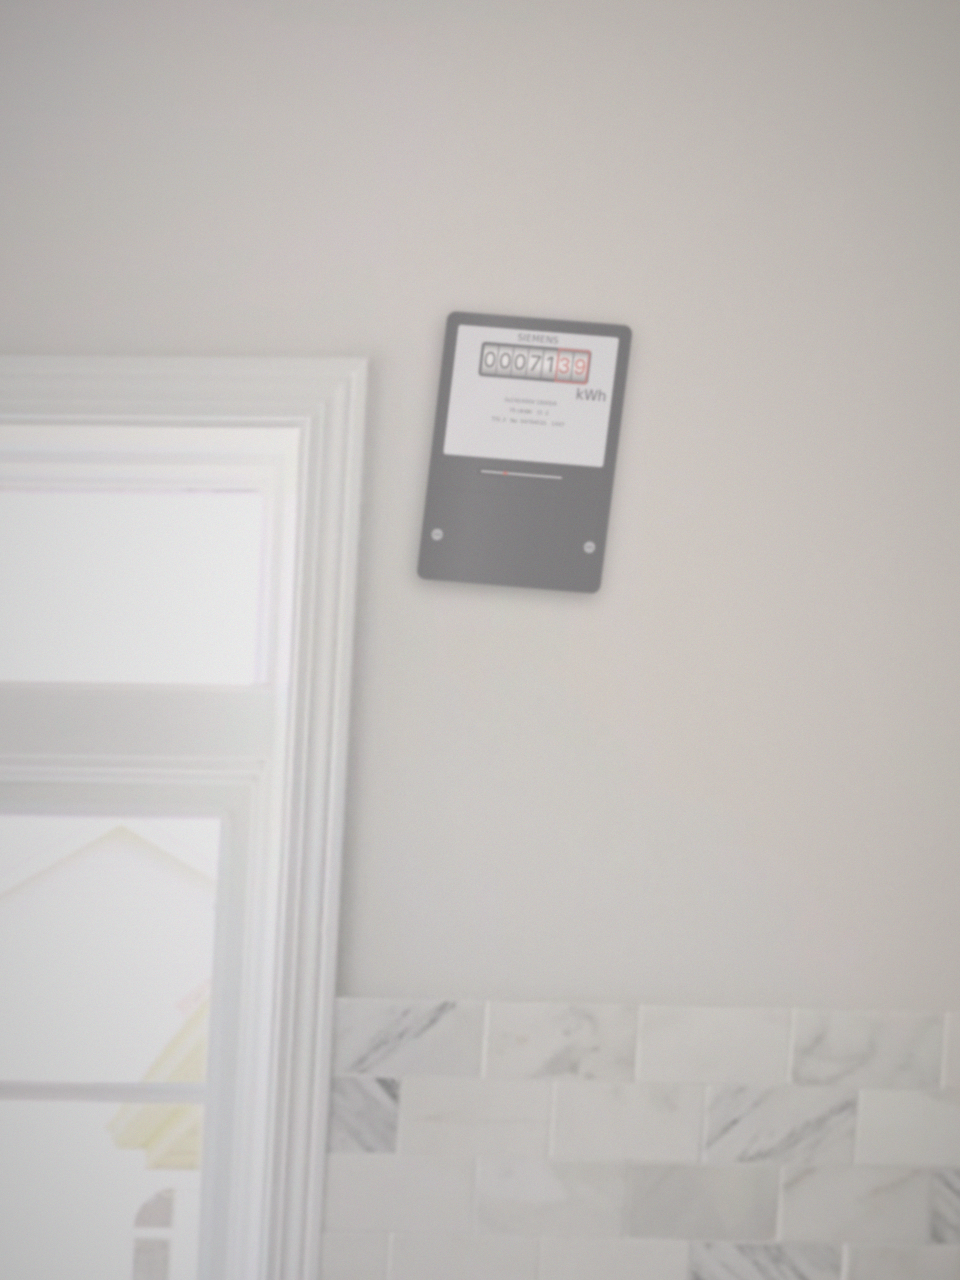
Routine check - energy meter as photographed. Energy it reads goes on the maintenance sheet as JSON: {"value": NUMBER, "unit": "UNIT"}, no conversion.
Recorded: {"value": 71.39, "unit": "kWh"}
